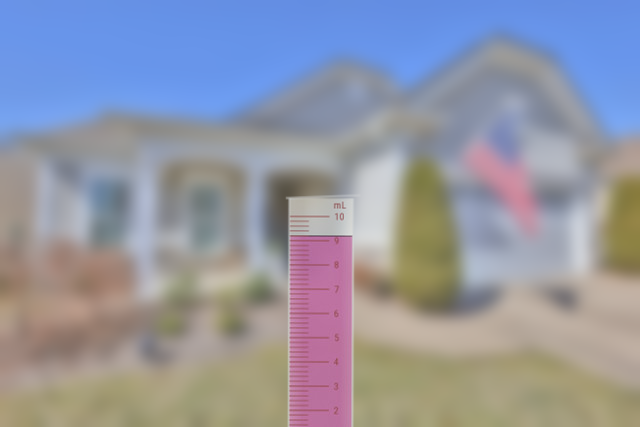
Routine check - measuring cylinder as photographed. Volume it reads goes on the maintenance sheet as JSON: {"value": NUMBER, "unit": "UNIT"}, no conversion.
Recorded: {"value": 9.2, "unit": "mL"}
